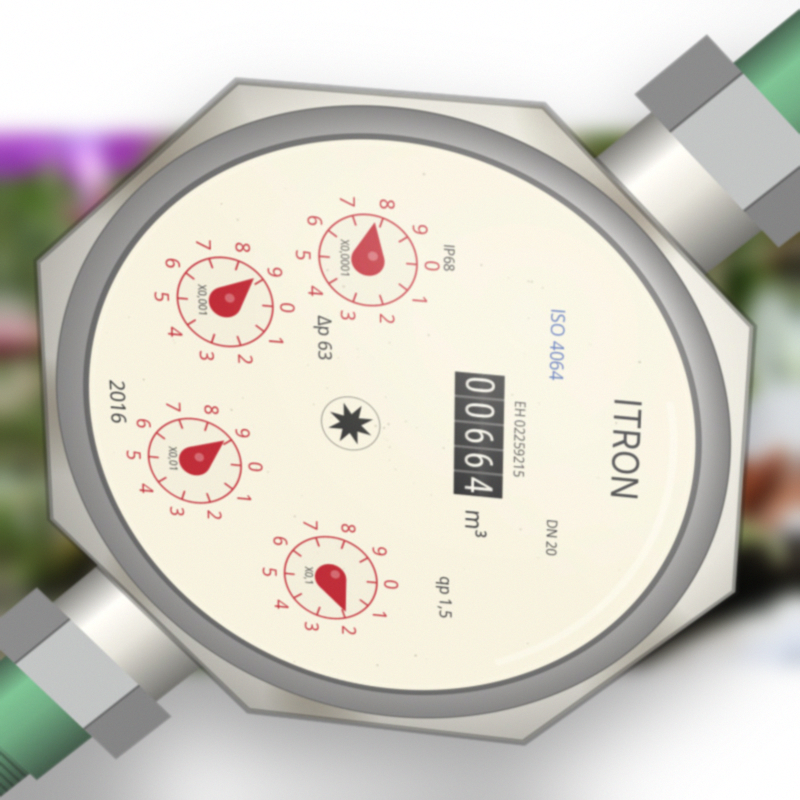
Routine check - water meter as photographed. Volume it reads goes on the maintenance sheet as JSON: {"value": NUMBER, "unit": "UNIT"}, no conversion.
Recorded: {"value": 664.1887, "unit": "m³"}
